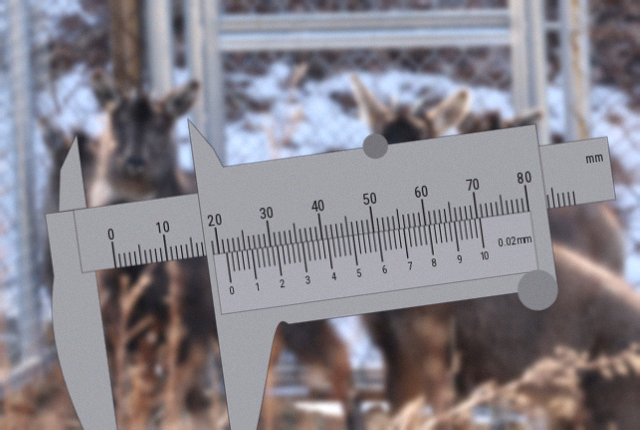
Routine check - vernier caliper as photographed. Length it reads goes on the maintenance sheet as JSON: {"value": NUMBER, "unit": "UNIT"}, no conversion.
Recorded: {"value": 21.5, "unit": "mm"}
